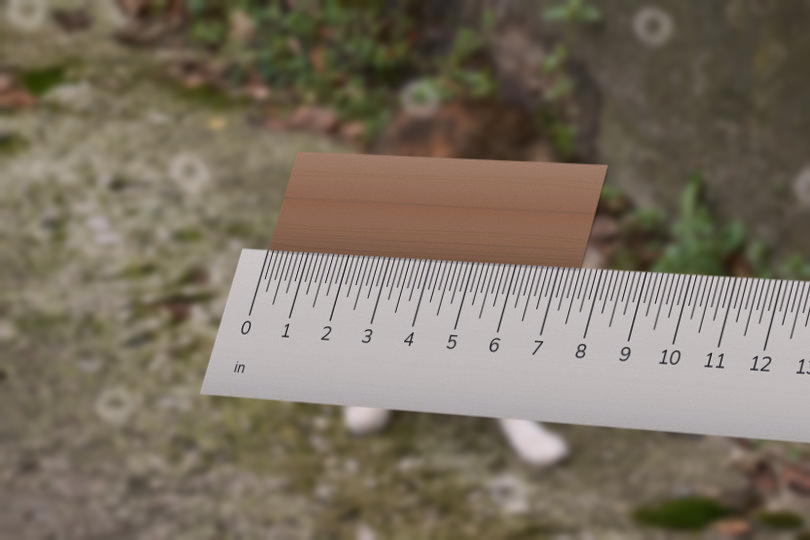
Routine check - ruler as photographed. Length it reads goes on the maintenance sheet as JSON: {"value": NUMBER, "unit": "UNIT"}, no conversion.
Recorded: {"value": 7.5, "unit": "in"}
